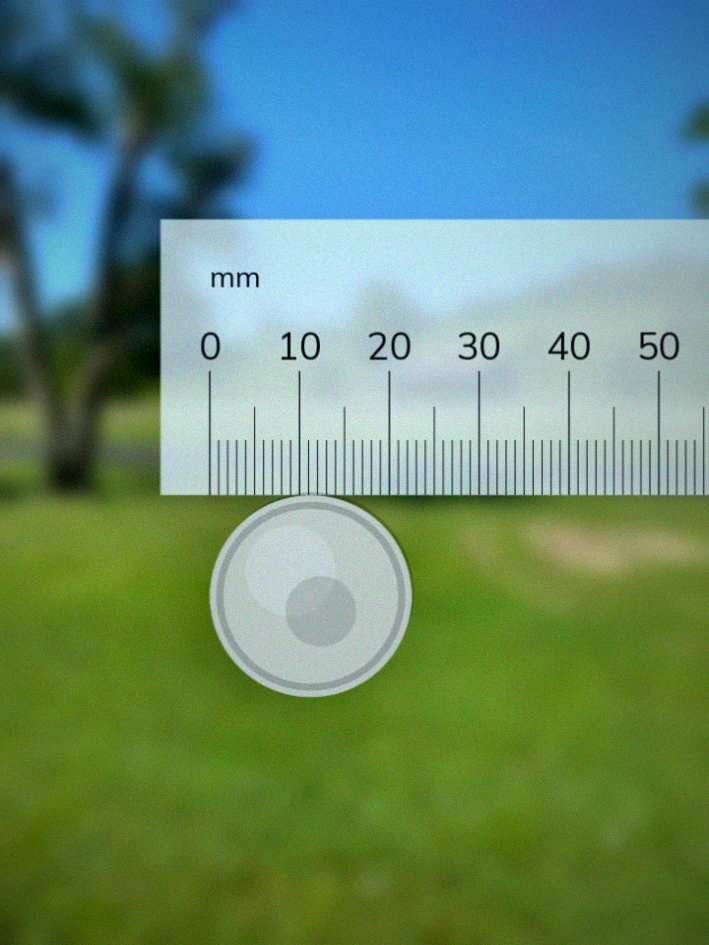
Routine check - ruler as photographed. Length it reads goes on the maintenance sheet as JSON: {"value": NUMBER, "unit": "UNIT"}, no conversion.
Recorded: {"value": 22.5, "unit": "mm"}
